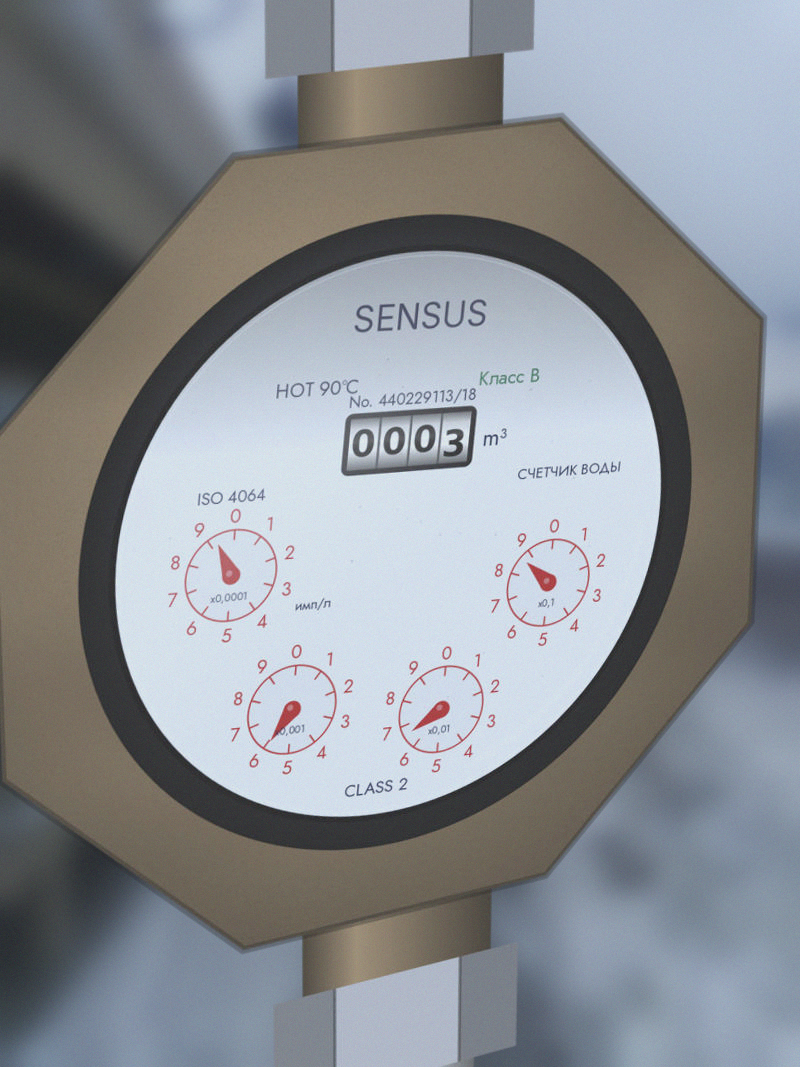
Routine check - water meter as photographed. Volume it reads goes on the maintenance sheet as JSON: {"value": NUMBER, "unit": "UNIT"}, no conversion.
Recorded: {"value": 2.8659, "unit": "m³"}
